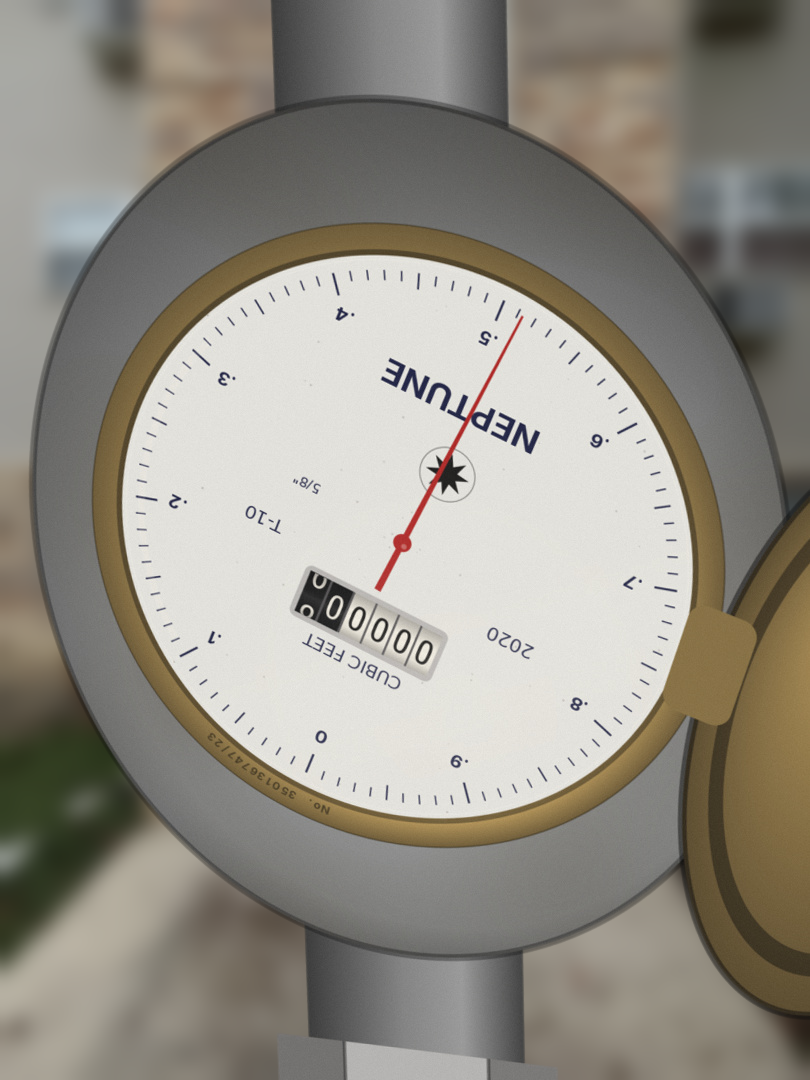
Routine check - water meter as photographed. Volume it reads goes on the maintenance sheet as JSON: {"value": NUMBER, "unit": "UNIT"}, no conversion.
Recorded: {"value": 8.51, "unit": "ft³"}
